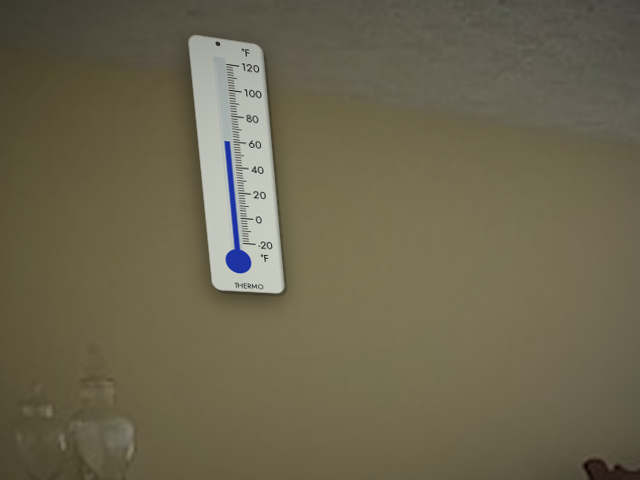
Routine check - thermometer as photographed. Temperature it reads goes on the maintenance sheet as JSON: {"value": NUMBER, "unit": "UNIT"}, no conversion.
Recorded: {"value": 60, "unit": "°F"}
